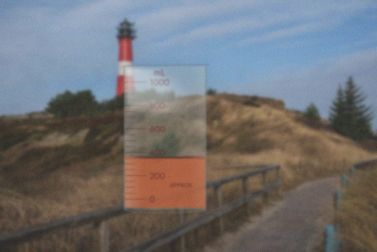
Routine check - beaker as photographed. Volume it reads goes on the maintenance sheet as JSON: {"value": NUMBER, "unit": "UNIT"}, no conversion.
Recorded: {"value": 350, "unit": "mL"}
